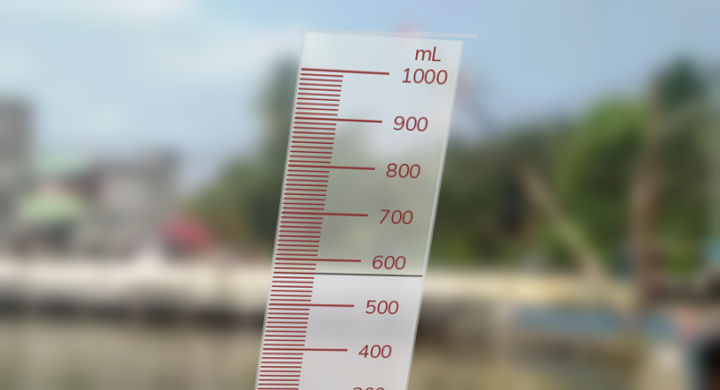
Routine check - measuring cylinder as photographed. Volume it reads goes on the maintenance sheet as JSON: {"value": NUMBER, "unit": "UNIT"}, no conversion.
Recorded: {"value": 570, "unit": "mL"}
